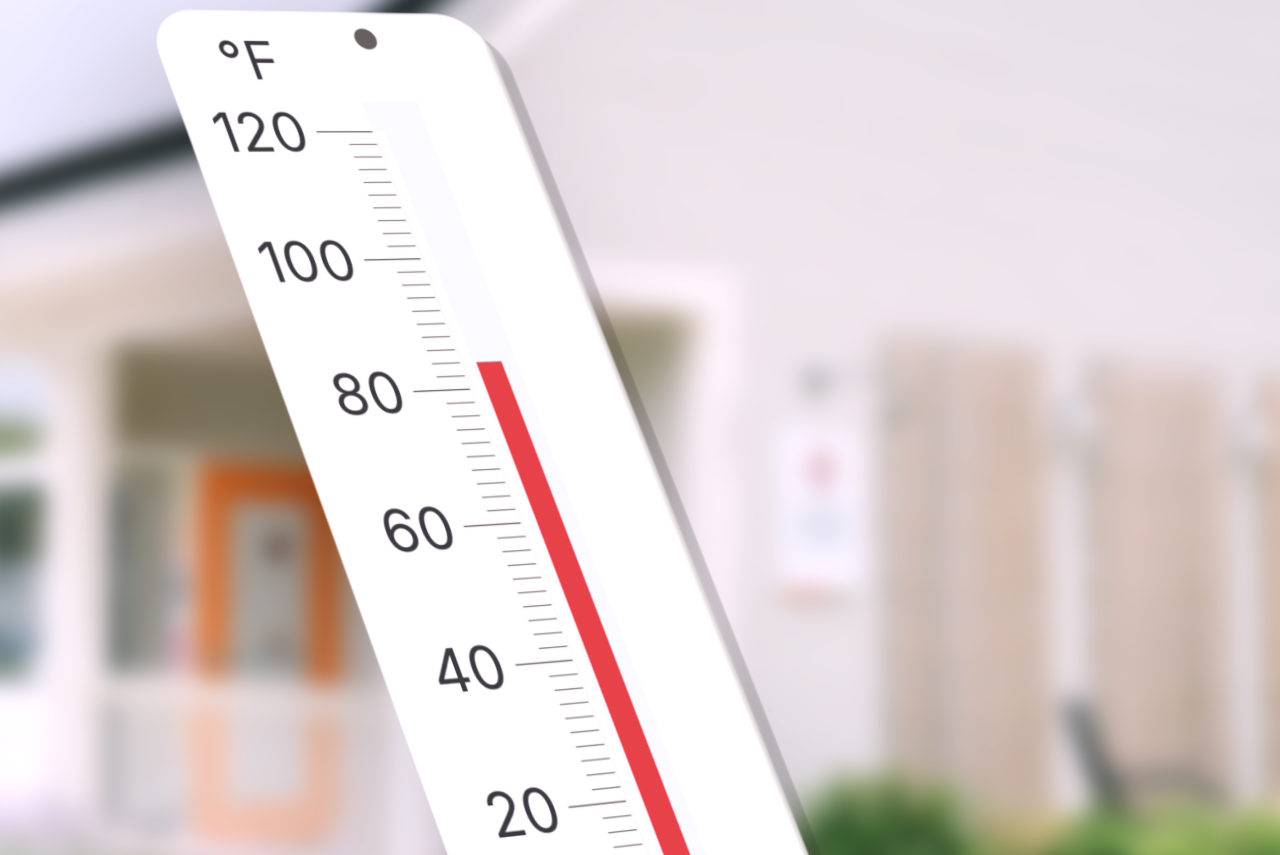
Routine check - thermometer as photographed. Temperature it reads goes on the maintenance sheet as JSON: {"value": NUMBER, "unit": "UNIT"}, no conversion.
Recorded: {"value": 84, "unit": "°F"}
